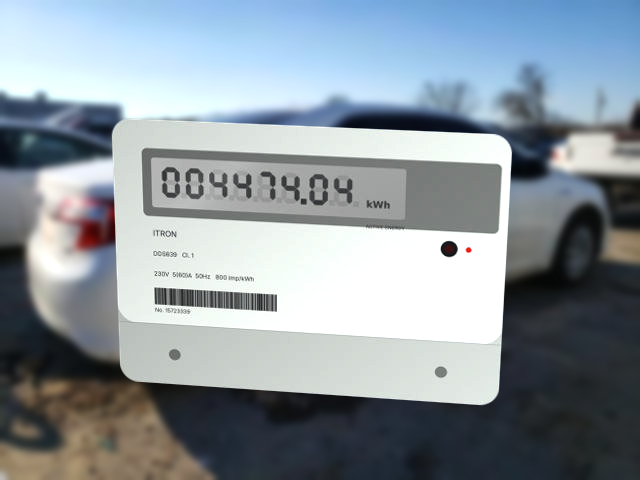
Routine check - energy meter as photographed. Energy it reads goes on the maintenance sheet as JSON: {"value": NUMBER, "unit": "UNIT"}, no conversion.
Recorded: {"value": 4474.04, "unit": "kWh"}
